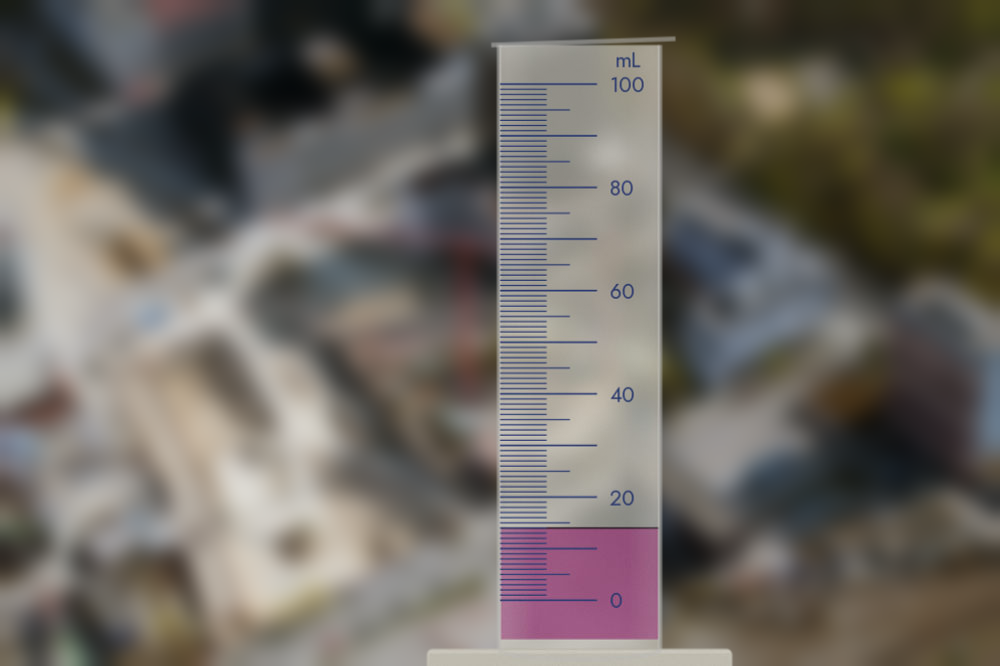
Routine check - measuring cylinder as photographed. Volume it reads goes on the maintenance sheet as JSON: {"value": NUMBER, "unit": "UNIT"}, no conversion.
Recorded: {"value": 14, "unit": "mL"}
